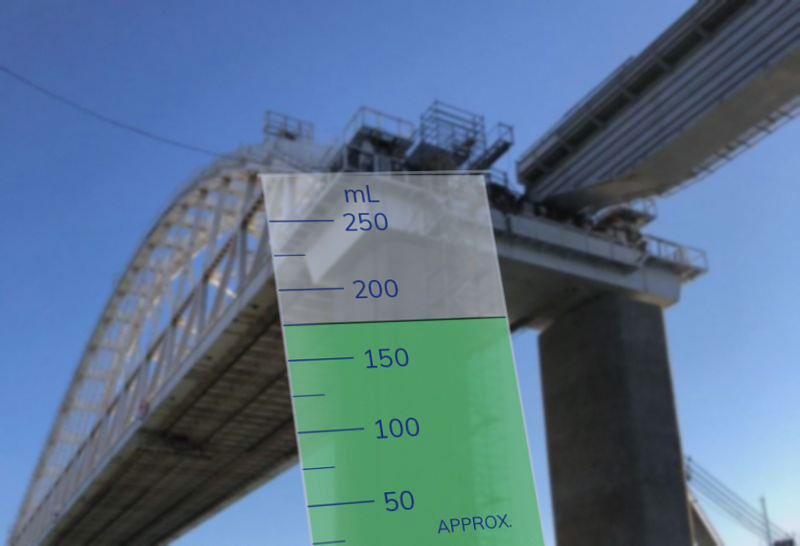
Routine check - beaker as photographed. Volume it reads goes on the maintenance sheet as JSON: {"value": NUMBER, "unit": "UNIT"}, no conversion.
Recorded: {"value": 175, "unit": "mL"}
